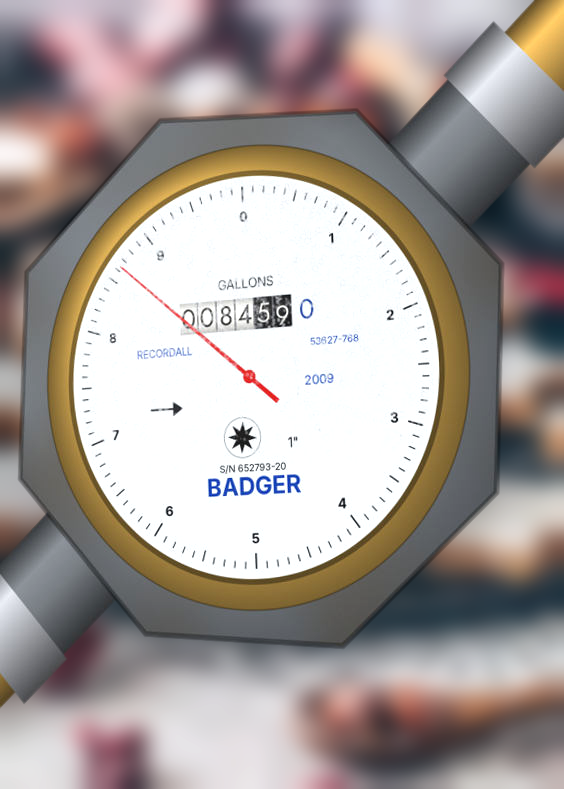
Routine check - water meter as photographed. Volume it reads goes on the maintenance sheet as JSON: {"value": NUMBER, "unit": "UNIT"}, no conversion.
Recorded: {"value": 84588.6, "unit": "gal"}
